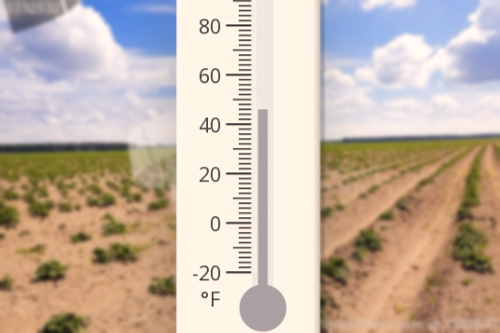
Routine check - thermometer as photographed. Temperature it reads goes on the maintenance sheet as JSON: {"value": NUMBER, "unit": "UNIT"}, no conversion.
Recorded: {"value": 46, "unit": "°F"}
